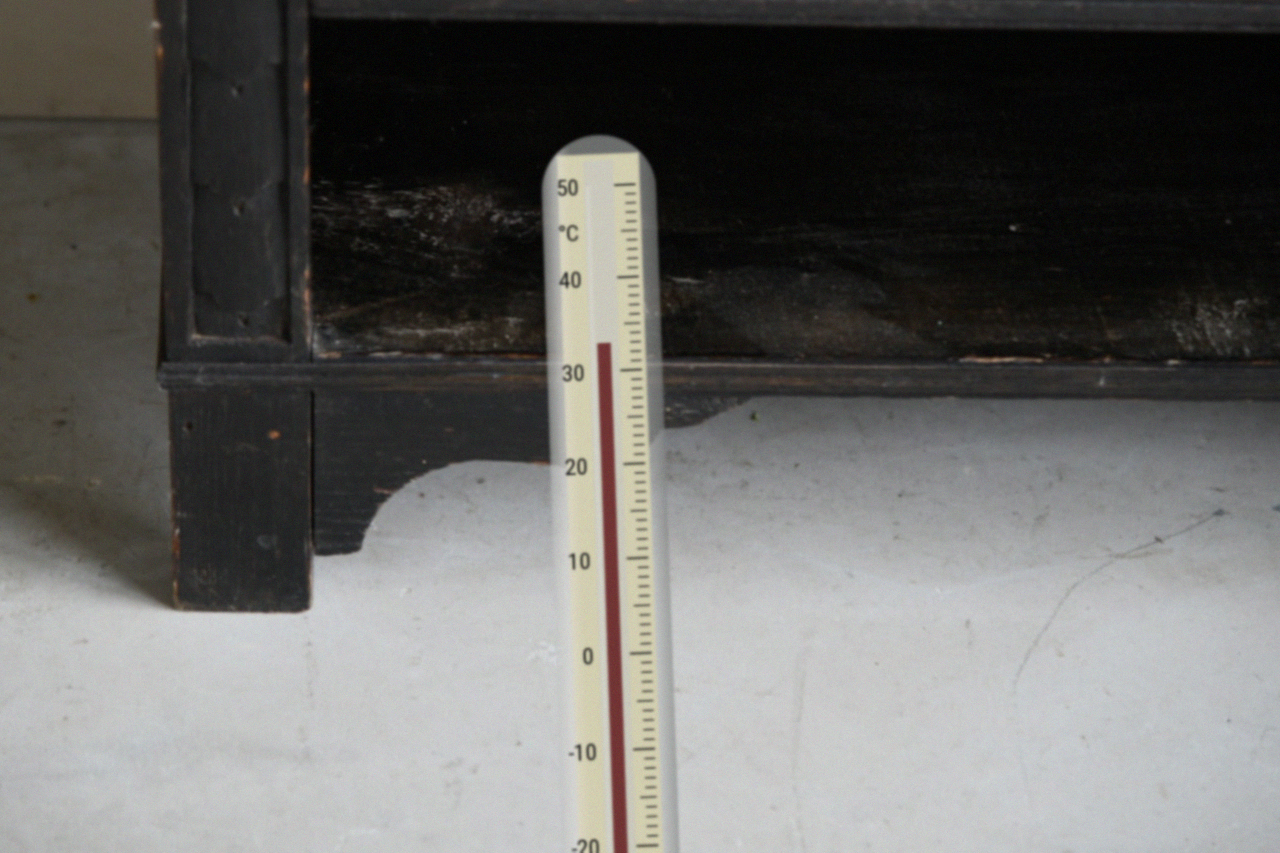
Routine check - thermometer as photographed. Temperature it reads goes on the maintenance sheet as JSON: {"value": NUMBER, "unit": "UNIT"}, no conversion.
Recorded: {"value": 33, "unit": "°C"}
